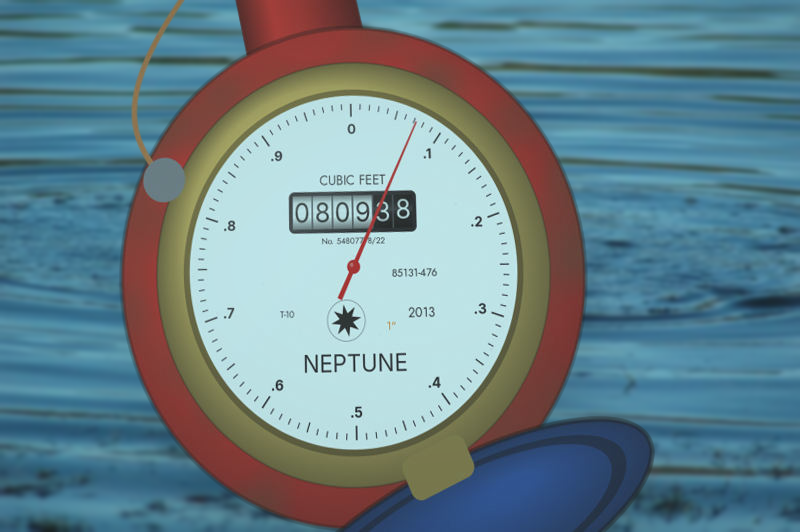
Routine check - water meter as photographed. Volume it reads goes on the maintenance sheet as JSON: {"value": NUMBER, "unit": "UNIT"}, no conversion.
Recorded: {"value": 80938.07, "unit": "ft³"}
